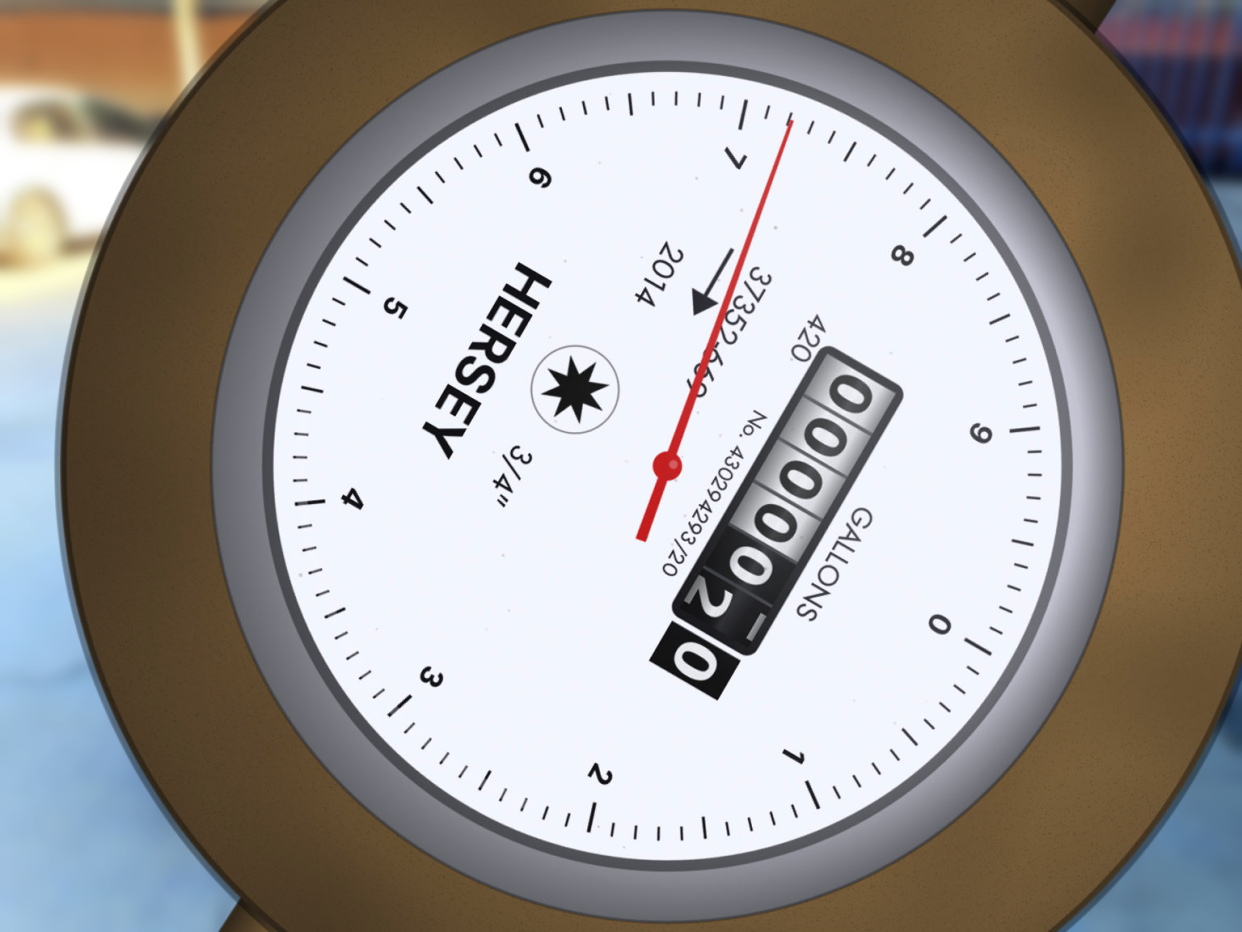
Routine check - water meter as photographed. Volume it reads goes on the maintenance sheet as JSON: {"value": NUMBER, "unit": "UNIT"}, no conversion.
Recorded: {"value": 17.2, "unit": "gal"}
